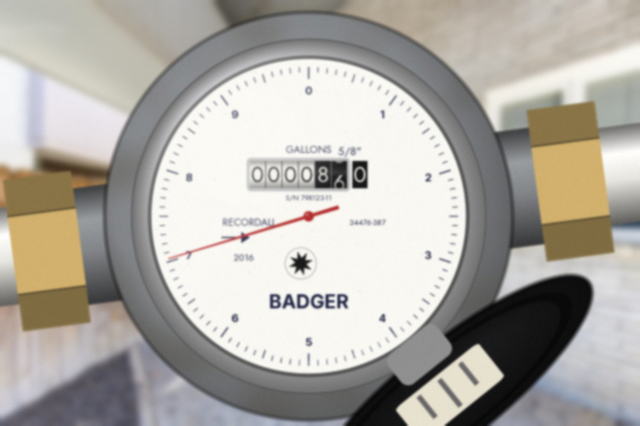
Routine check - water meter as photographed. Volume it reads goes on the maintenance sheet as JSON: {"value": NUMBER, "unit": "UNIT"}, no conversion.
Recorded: {"value": 857.0, "unit": "gal"}
